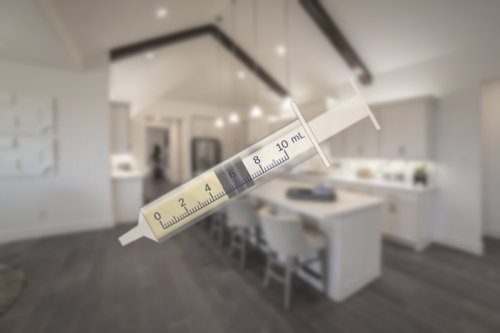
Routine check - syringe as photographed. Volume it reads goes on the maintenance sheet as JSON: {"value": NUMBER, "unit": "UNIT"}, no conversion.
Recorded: {"value": 5, "unit": "mL"}
